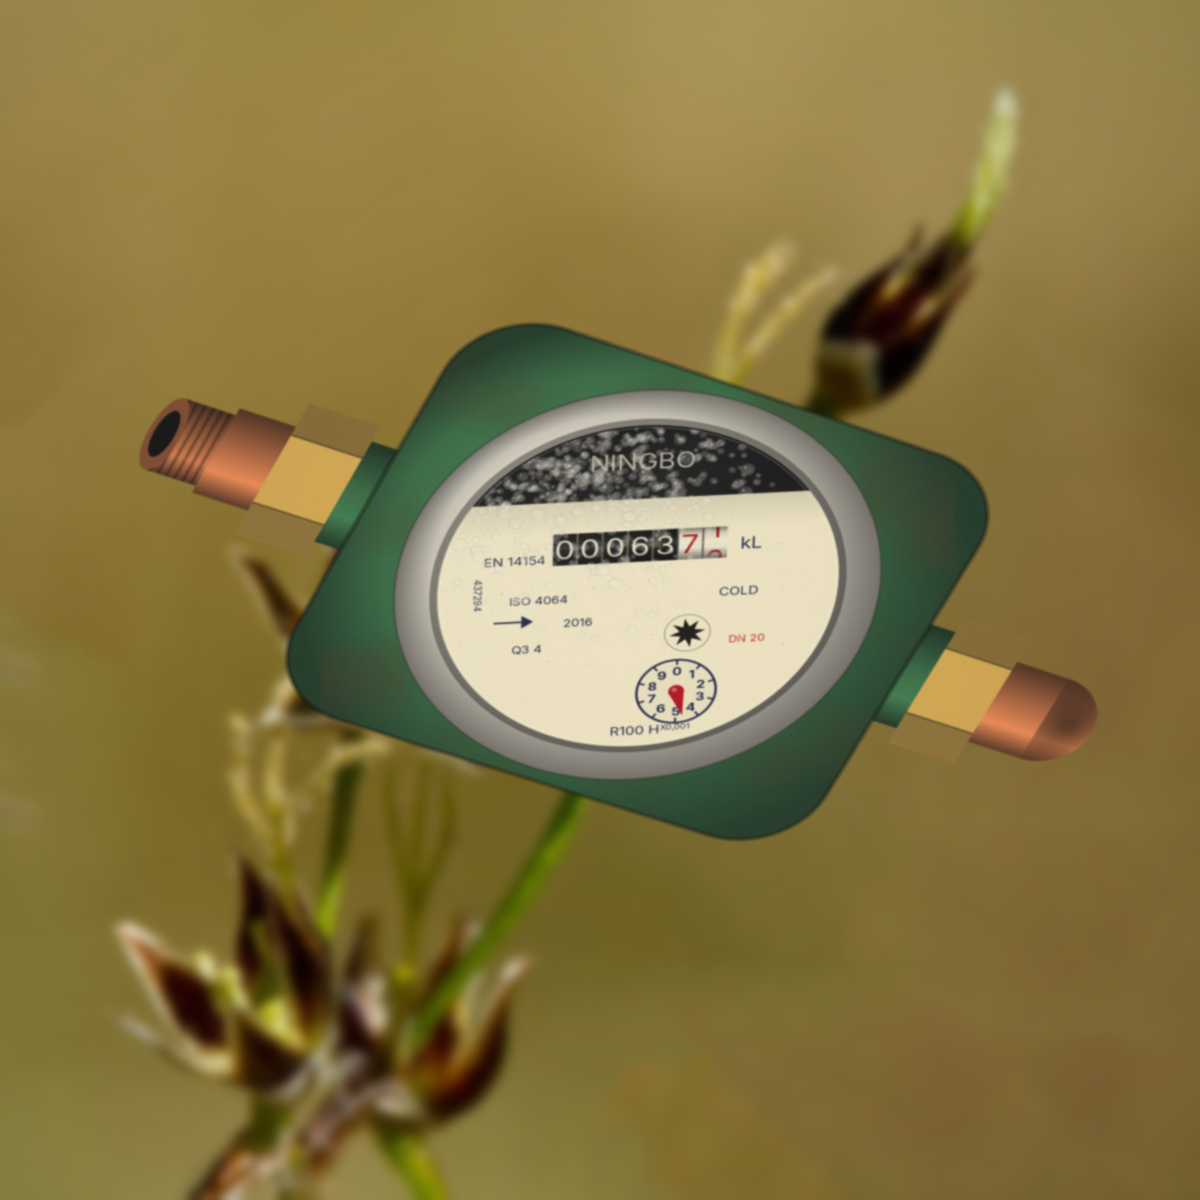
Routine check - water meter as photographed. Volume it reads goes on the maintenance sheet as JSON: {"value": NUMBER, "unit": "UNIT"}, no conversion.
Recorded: {"value": 63.714, "unit": "kL"}
